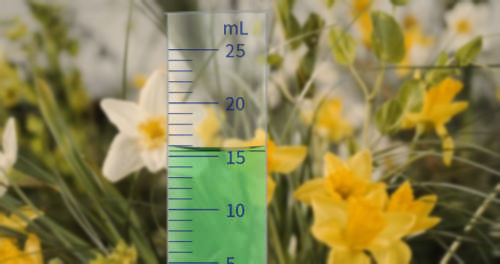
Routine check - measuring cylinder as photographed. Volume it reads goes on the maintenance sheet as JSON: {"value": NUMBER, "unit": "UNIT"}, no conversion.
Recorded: {"value": 15.5, "unit": "mL"}
